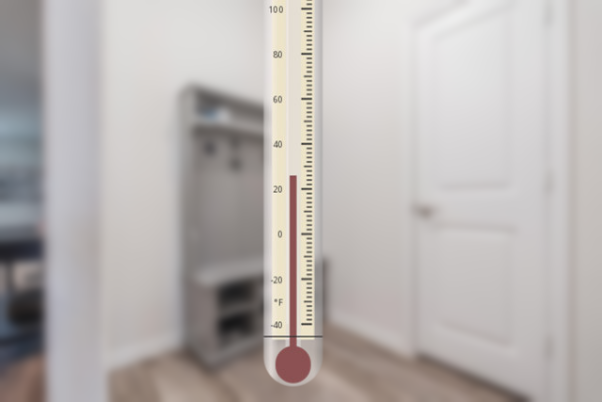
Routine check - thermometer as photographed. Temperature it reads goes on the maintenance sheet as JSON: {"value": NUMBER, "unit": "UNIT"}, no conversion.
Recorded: {"value": 26, "unit": "°F"}
